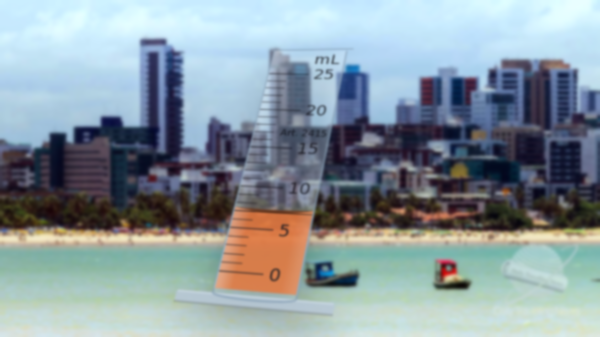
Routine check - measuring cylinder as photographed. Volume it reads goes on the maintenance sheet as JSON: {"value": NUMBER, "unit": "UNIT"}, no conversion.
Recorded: {"value": 7, "unit": "mL"}
